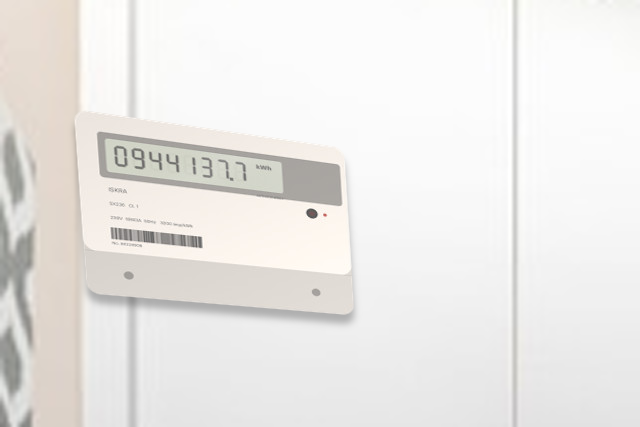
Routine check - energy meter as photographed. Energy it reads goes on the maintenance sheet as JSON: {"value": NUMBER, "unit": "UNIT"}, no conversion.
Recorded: {"value": 944137.7, "unit": "kWh"}
